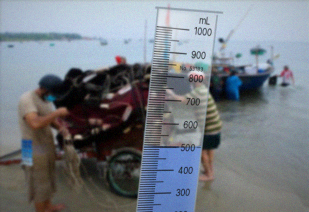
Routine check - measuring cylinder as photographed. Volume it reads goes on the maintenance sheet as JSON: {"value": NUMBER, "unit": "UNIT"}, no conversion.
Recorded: {"value": 500, "unit": "mL"}
